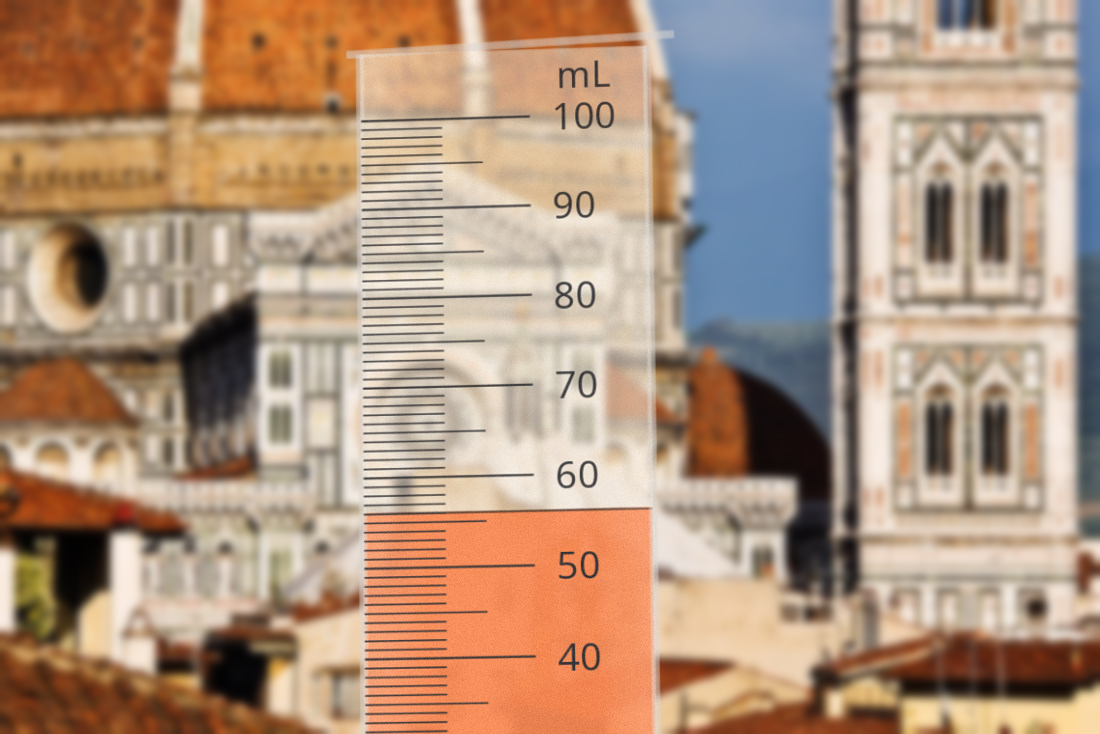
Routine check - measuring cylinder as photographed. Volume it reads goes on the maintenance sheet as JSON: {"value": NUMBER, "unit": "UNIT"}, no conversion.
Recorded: {"value": 56, "unit": "mL"}
